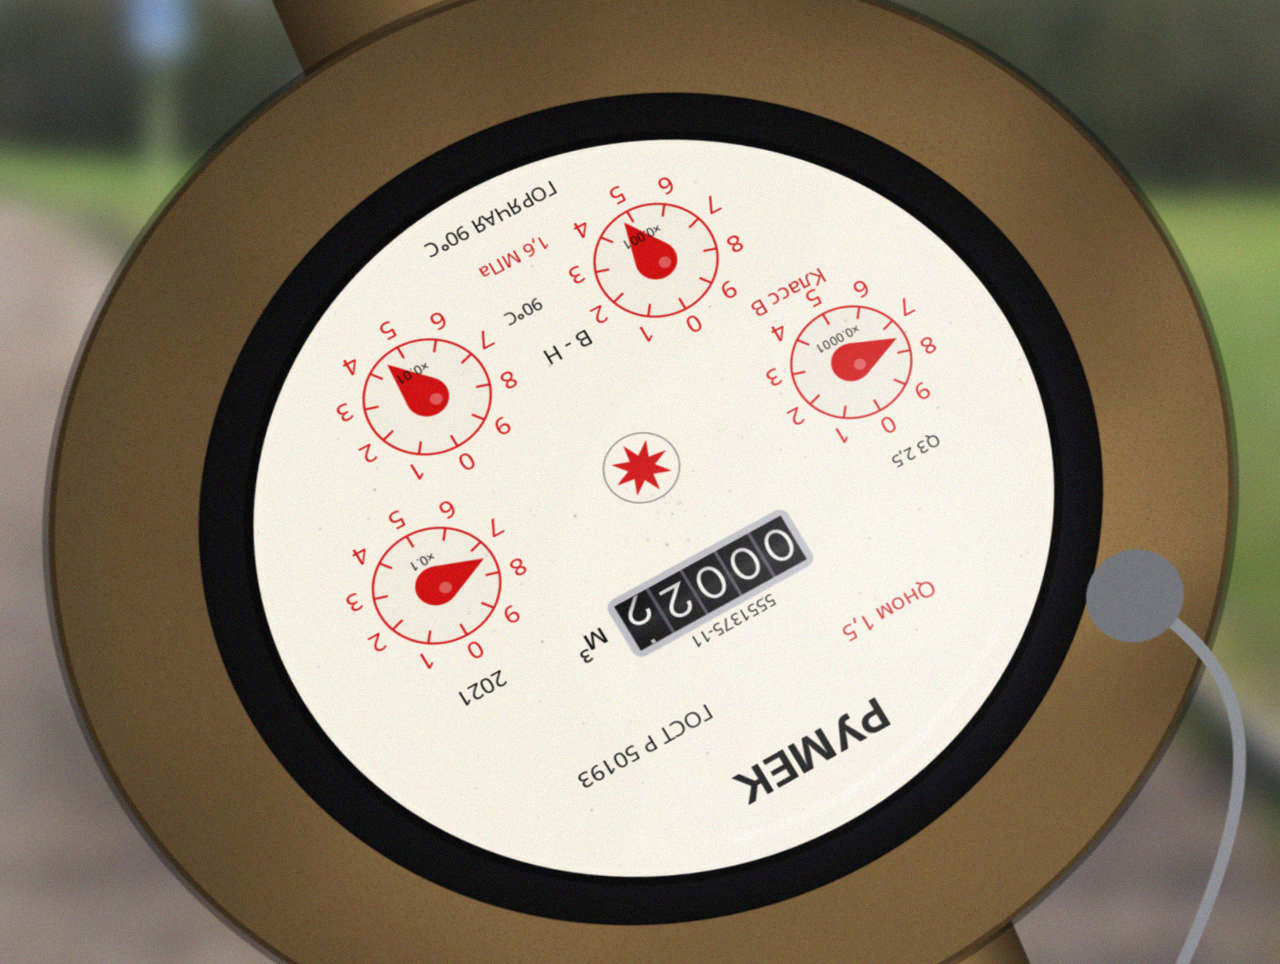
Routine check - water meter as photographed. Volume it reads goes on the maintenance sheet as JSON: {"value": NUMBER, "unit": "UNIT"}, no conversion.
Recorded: {"value": 21.7447, "unit": "m³"}
